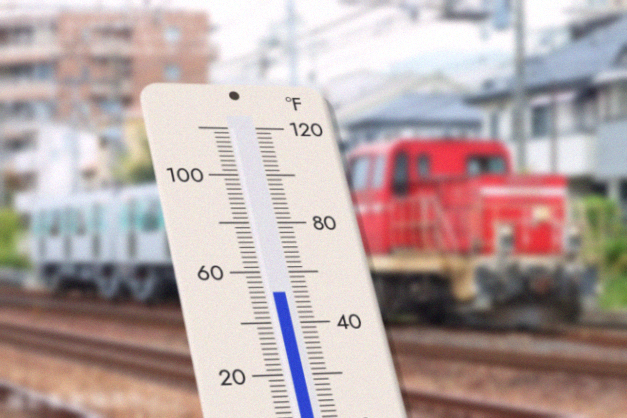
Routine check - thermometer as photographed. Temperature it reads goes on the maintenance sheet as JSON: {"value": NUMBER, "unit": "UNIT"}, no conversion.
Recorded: {"value": 52, "unit": "°F"}
